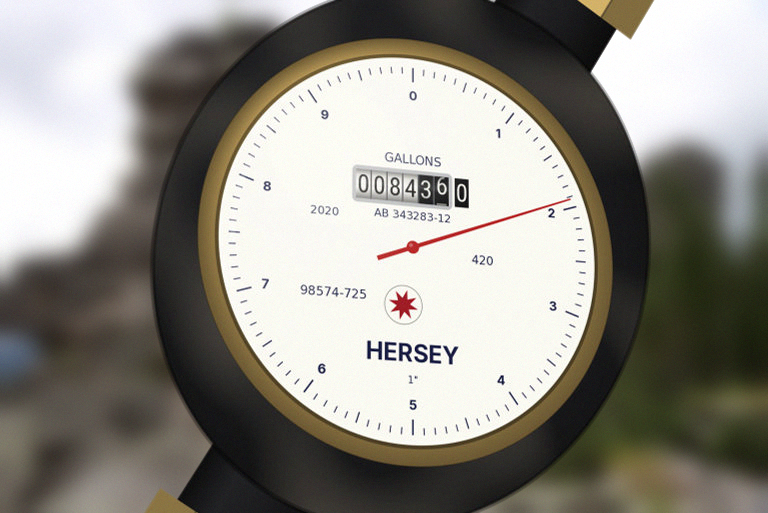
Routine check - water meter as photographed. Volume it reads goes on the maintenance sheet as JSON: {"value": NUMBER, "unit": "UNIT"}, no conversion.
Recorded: {"value": 84361.9, "unit": "gal"}
